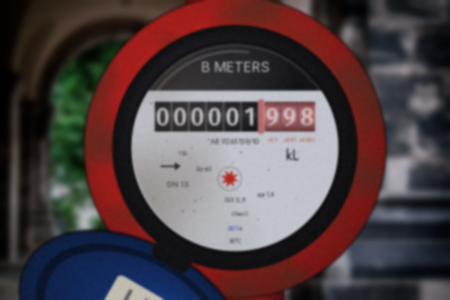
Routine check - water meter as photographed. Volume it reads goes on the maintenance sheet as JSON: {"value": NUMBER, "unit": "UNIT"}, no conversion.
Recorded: {"value": 1.998, "unit": "kL"}
